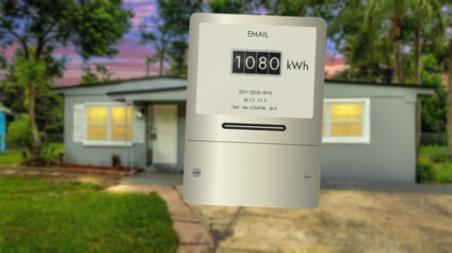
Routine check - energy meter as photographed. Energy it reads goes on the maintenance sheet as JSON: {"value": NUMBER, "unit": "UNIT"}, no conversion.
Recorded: {"value": 1080, "unit": "kWh"}
